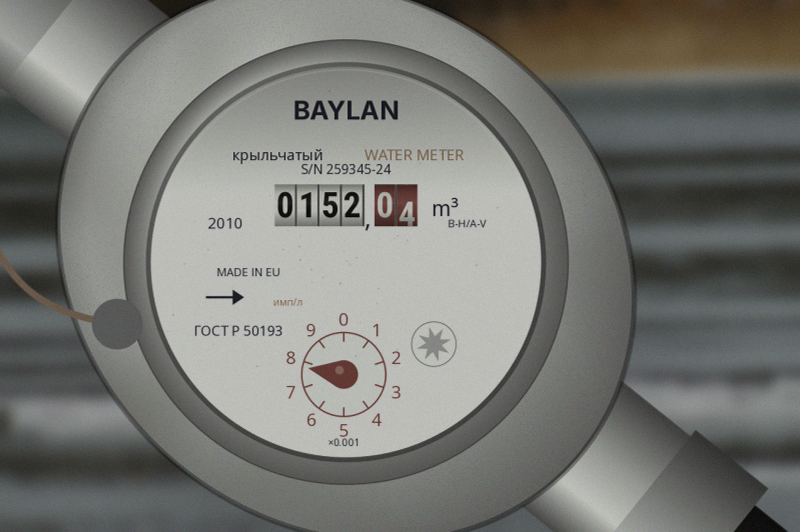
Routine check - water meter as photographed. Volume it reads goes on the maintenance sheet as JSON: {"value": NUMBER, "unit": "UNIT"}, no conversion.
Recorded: {"value": 152.037, "unit": "m³"}
